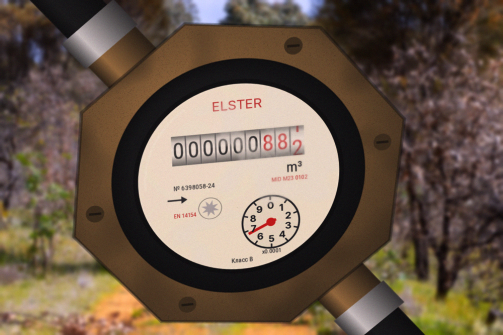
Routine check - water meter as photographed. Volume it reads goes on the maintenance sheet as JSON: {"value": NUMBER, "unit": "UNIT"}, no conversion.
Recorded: {"value": 0.8816, "unit": "m³"}
